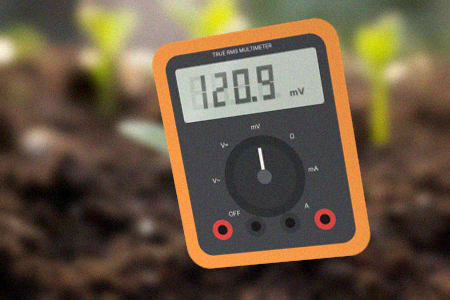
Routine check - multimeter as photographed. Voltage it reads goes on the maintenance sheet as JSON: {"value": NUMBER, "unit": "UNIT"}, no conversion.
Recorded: {"value": 120.9, "unit": "mV"}
